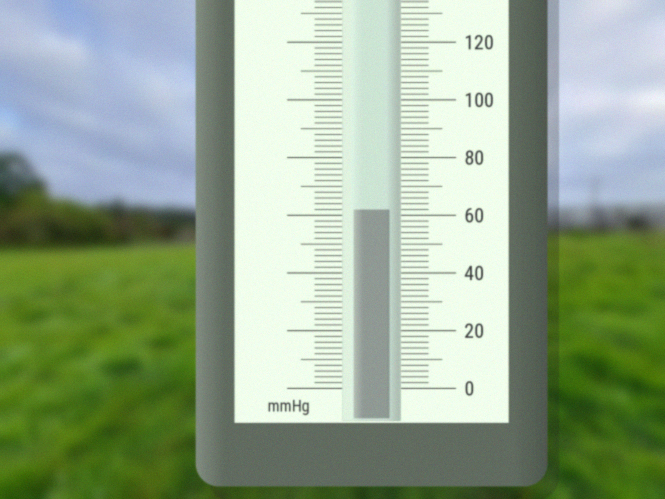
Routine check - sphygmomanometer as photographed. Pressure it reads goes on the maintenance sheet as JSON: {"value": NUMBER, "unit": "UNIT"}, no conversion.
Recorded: {"value": 62, "unit": "mmHg"}
